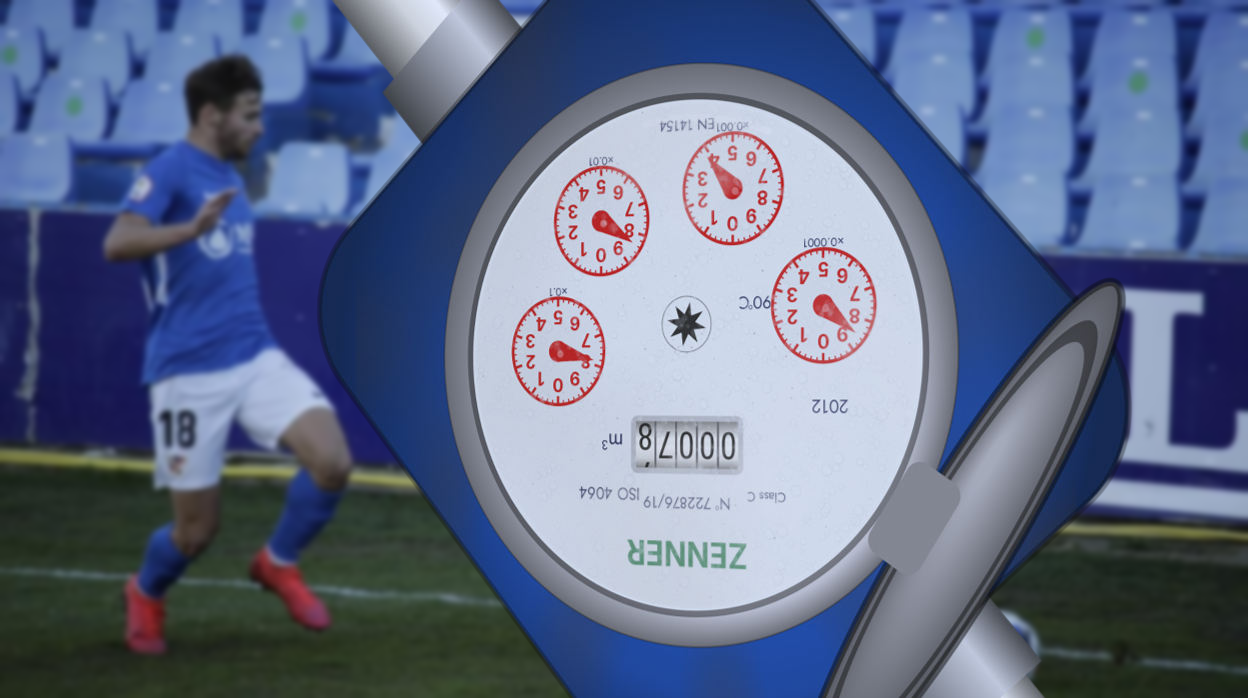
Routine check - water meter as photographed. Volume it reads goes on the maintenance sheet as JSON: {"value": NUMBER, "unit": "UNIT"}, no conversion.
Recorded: {"value": 77.7838, "unit": "m³"}
